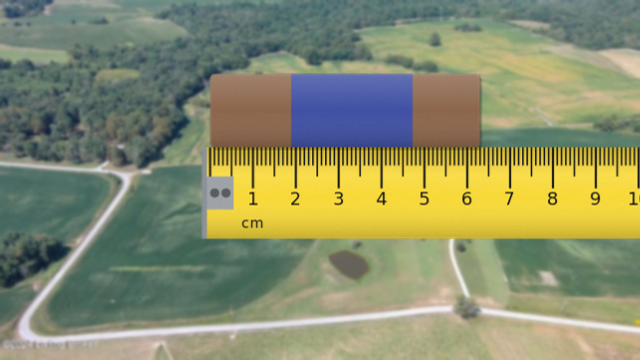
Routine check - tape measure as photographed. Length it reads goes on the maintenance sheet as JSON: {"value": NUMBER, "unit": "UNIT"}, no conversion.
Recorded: {"value": 6.3, "unit": "cm"}
